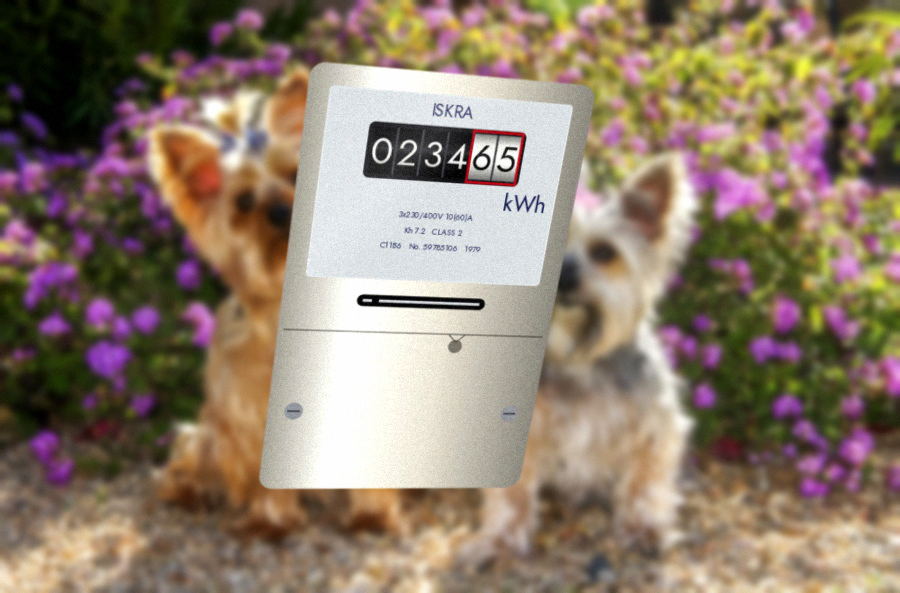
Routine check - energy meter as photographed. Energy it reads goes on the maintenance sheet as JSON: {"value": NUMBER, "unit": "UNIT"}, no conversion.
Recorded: {"value": 234.65, "unit": "kWh"}
